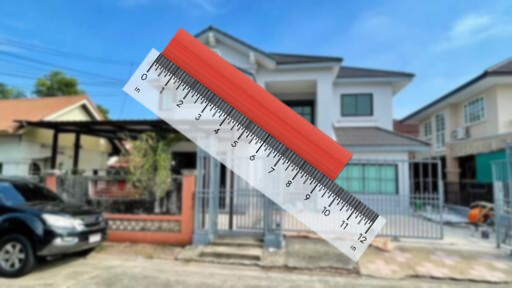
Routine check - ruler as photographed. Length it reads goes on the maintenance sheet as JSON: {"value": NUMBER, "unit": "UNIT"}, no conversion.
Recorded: {"value": 9.5, "unit": "in"}
